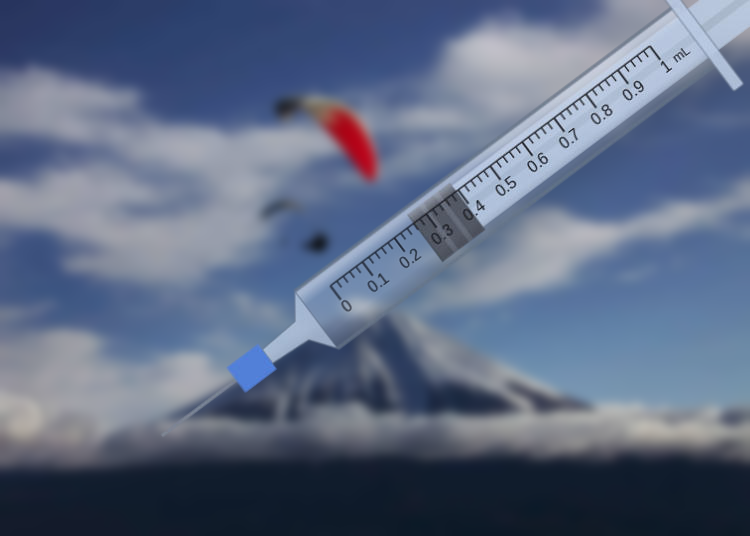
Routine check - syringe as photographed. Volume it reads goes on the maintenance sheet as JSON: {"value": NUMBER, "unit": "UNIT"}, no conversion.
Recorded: {"value": 0.26, "unit": "mL"}
